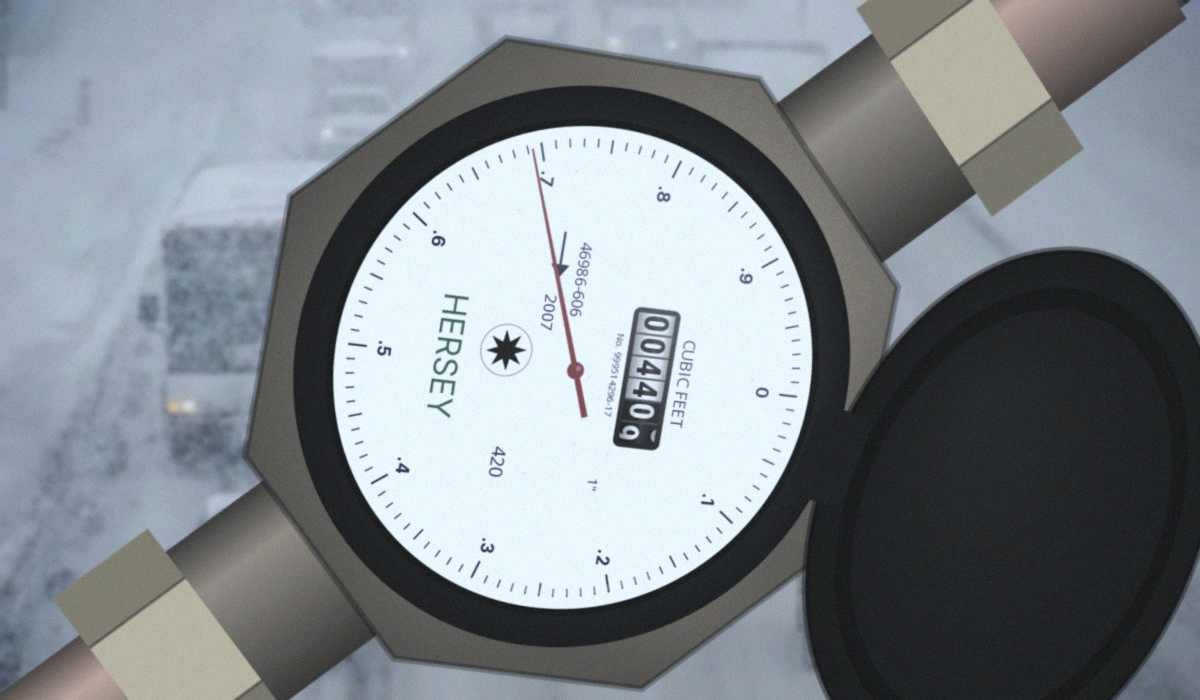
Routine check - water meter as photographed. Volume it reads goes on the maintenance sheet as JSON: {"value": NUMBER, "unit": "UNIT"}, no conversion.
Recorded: {"value": 4408.69, "unit": "ft³"}
